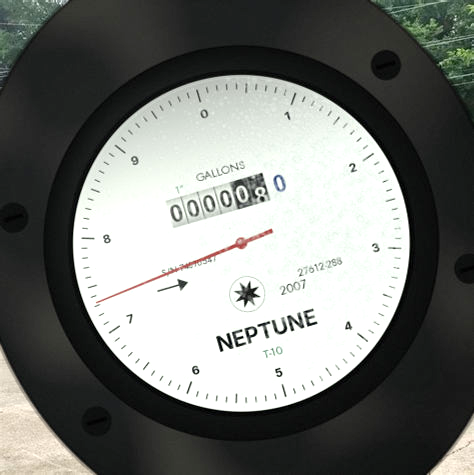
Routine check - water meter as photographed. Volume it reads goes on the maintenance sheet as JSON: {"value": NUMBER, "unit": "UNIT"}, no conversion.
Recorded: {"value": 77.3, "unit": "gal"}
